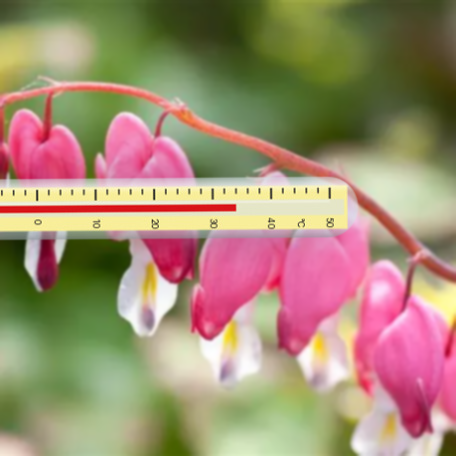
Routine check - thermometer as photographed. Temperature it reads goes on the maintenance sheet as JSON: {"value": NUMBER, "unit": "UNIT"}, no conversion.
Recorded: {"value": 34, "unit": "°C"}
